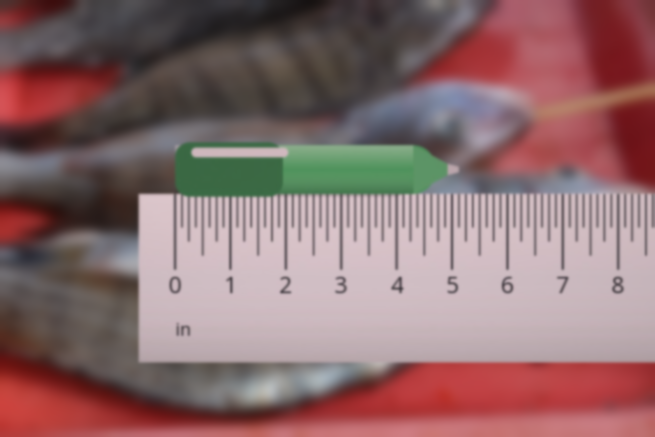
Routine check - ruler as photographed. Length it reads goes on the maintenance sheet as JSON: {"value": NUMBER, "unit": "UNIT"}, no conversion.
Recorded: {"value": 5.125, "unit": "in"}
